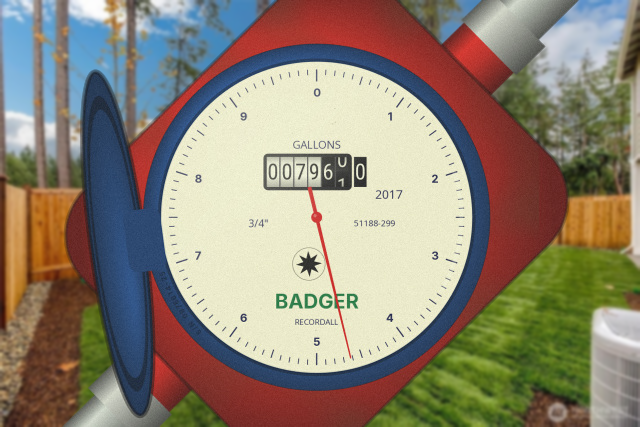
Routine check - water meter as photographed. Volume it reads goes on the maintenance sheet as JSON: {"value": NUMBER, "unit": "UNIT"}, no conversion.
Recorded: {"value": 79604.6, "unit": "gal"}
